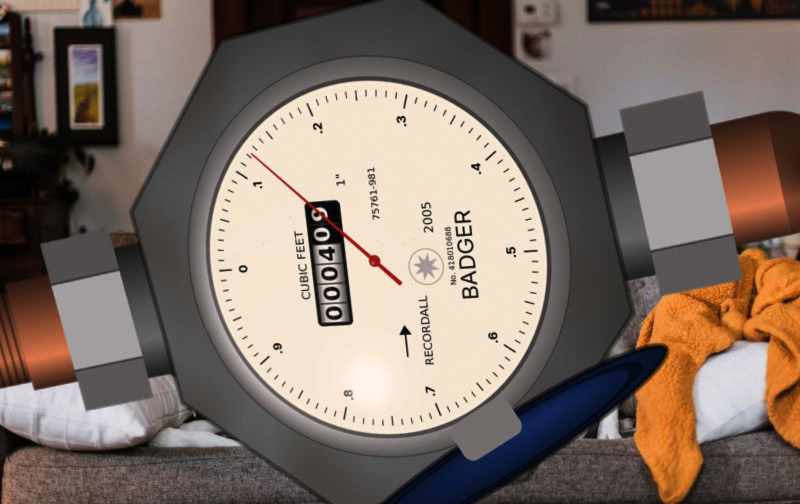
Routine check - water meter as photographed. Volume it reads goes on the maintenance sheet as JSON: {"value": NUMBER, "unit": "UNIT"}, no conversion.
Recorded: {"value": 409.12, "unit": "ft³"}
